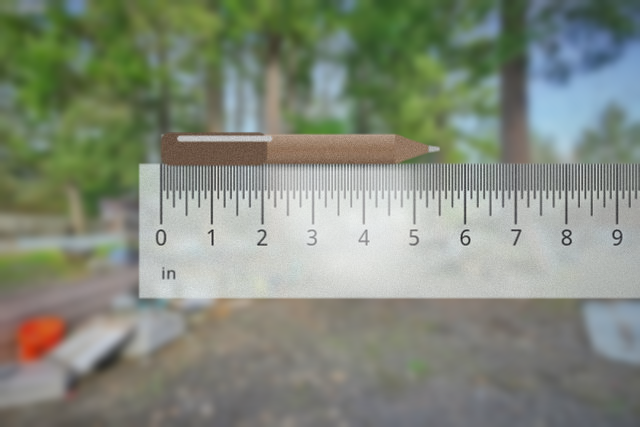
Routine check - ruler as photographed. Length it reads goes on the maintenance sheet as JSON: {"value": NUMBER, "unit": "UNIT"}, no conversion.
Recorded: {"value": 5.5, "unit": "in"}
